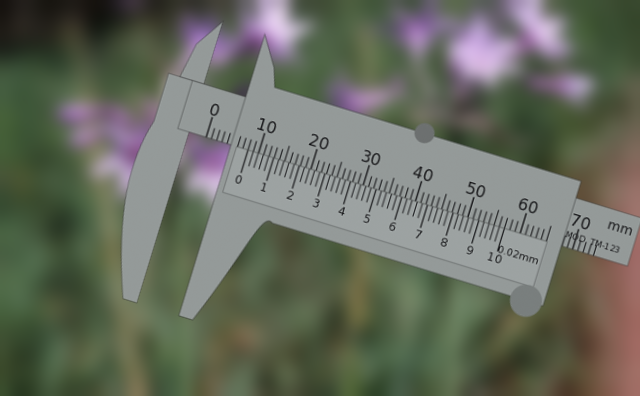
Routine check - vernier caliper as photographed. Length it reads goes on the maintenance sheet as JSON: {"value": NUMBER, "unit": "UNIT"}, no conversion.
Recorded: {"value": 8.0, "unit": "mm"}
